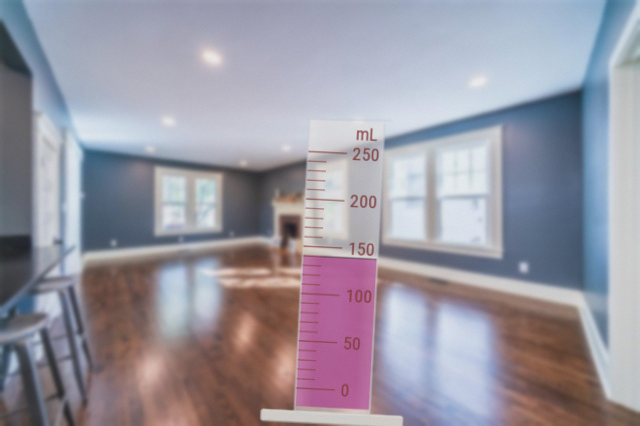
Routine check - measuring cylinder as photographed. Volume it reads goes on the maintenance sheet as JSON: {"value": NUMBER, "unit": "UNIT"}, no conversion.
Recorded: {"value": 140, "unit": "mL"}
